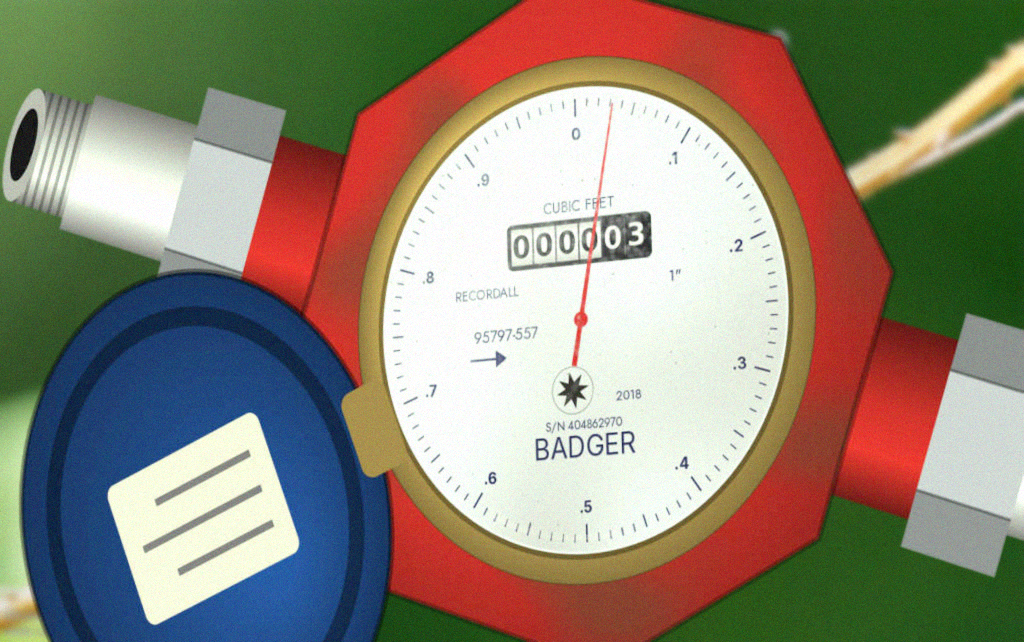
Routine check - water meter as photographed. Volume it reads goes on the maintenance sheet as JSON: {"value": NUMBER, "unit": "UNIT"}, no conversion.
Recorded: {"value": 3.03, "unit": "ft³"}
